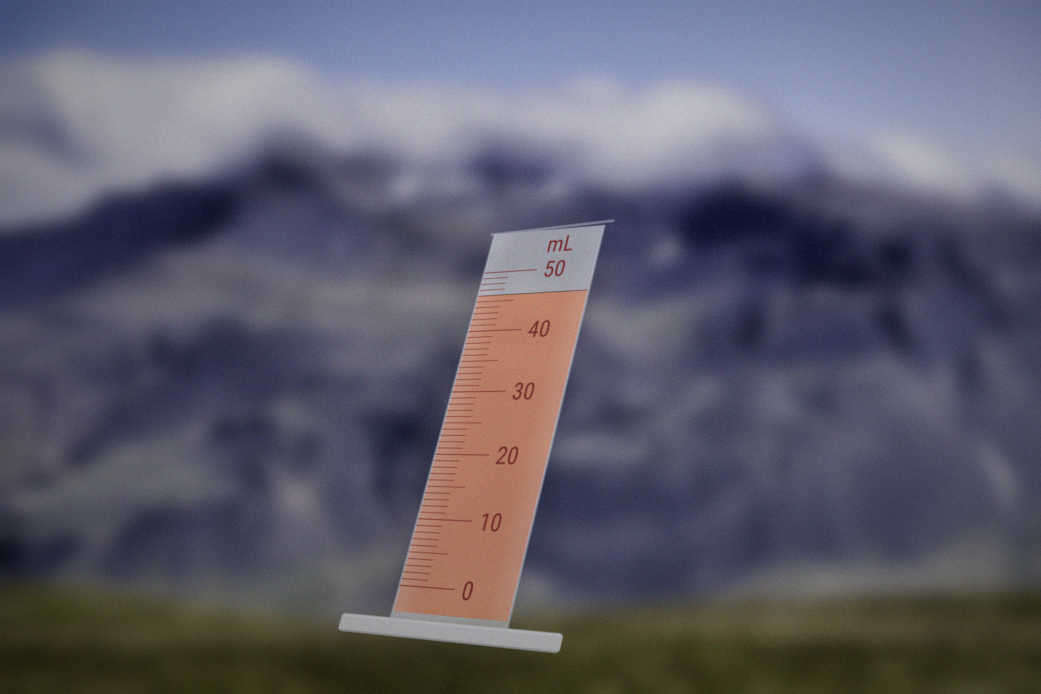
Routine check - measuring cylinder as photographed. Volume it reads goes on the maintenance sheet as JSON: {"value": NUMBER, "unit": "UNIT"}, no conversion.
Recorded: {"value": 46, "unit": "mL"}
